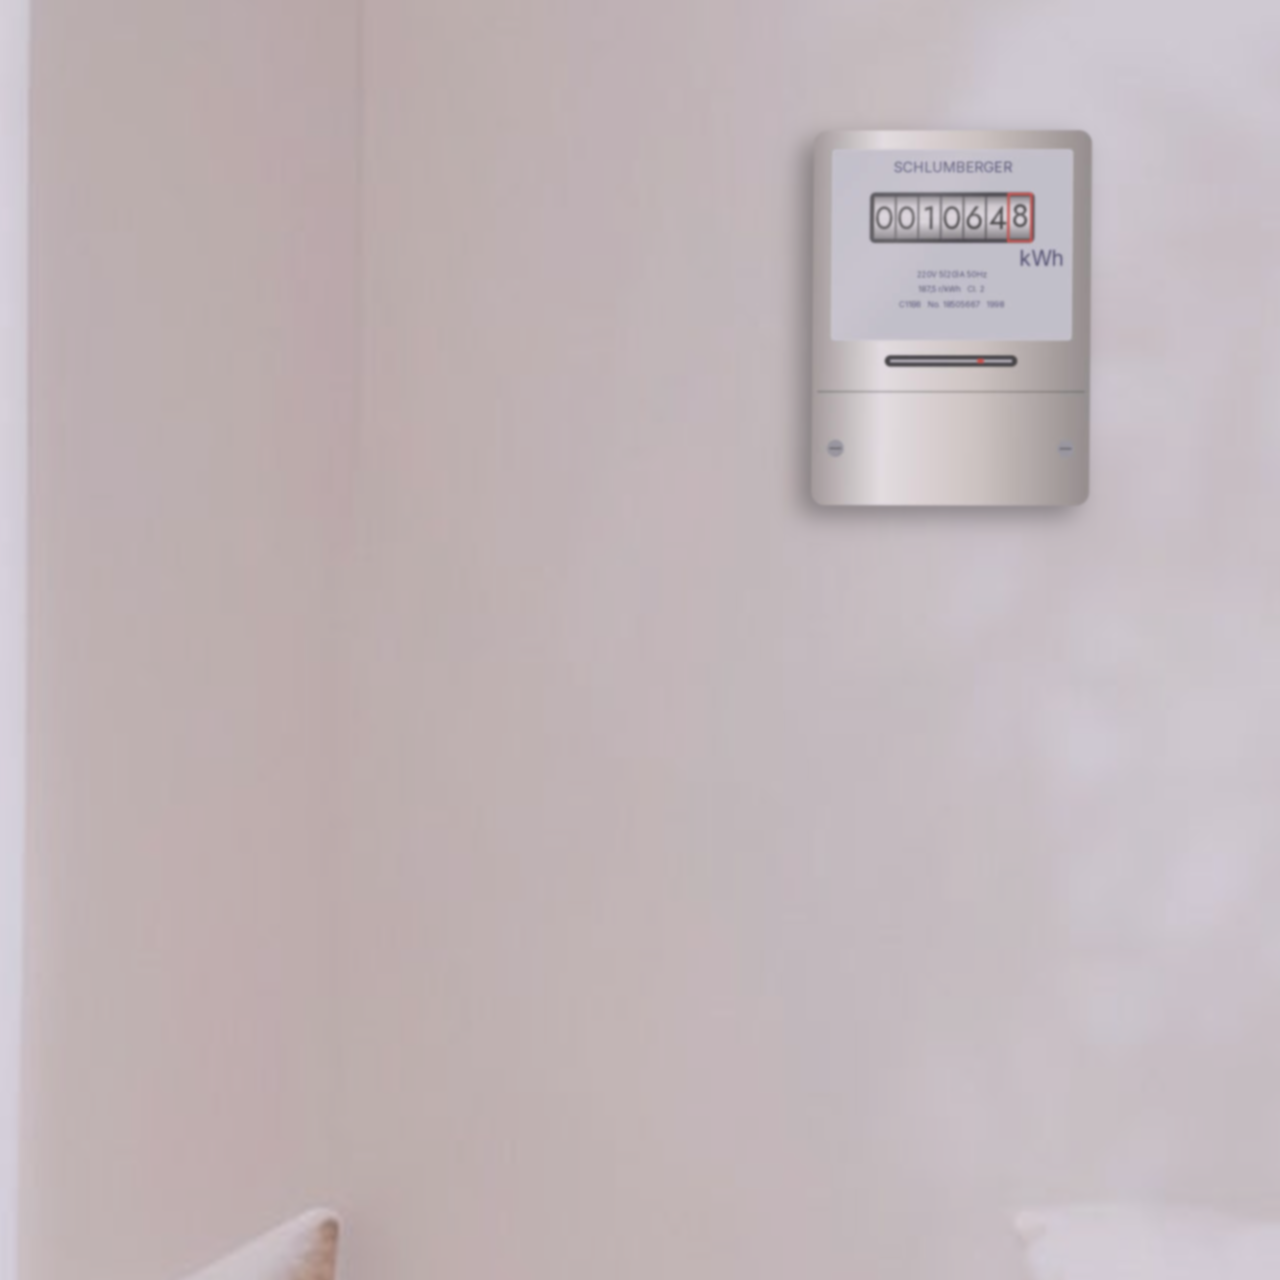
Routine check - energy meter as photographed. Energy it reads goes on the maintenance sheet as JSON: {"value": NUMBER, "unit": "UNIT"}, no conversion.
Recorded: {"value": 1064.8, "unit": "kWh"}
